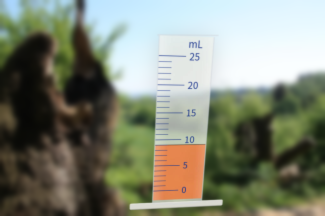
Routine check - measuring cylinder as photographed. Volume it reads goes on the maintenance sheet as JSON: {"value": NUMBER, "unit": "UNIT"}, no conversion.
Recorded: {"value": 9, "unit": "mL"}
